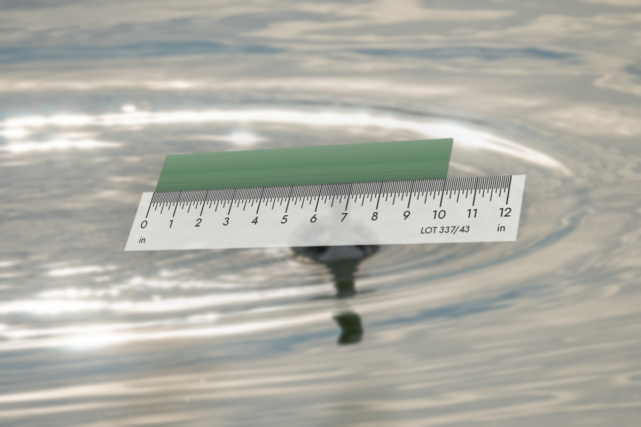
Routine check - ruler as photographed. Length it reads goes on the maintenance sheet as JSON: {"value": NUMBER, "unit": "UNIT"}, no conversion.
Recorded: {"value": 10, "unit": "in"}
